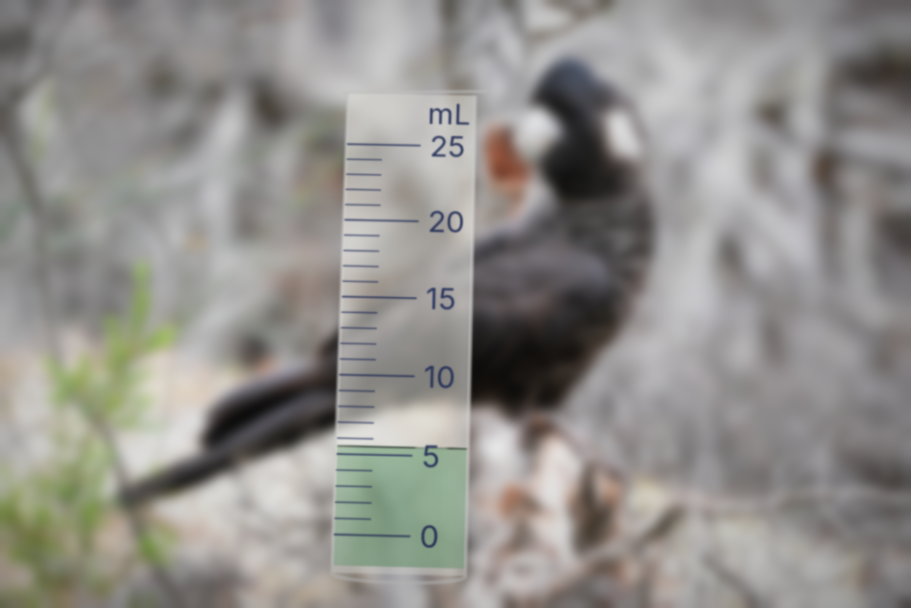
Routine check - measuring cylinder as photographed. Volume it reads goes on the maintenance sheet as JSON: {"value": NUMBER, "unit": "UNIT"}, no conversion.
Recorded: {"value": 5.5, "unit": "mL"}
